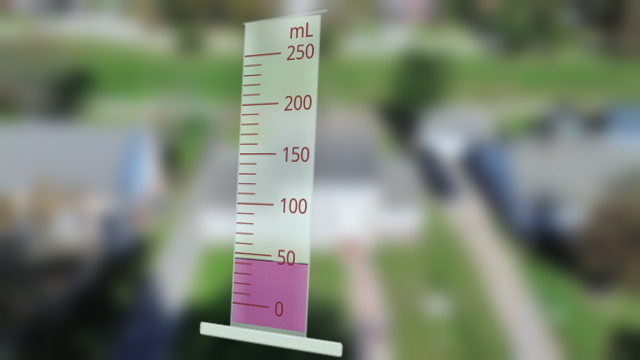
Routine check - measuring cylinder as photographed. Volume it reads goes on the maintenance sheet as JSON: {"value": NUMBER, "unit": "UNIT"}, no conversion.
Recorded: {"value": 45, "unit": "mL"}
